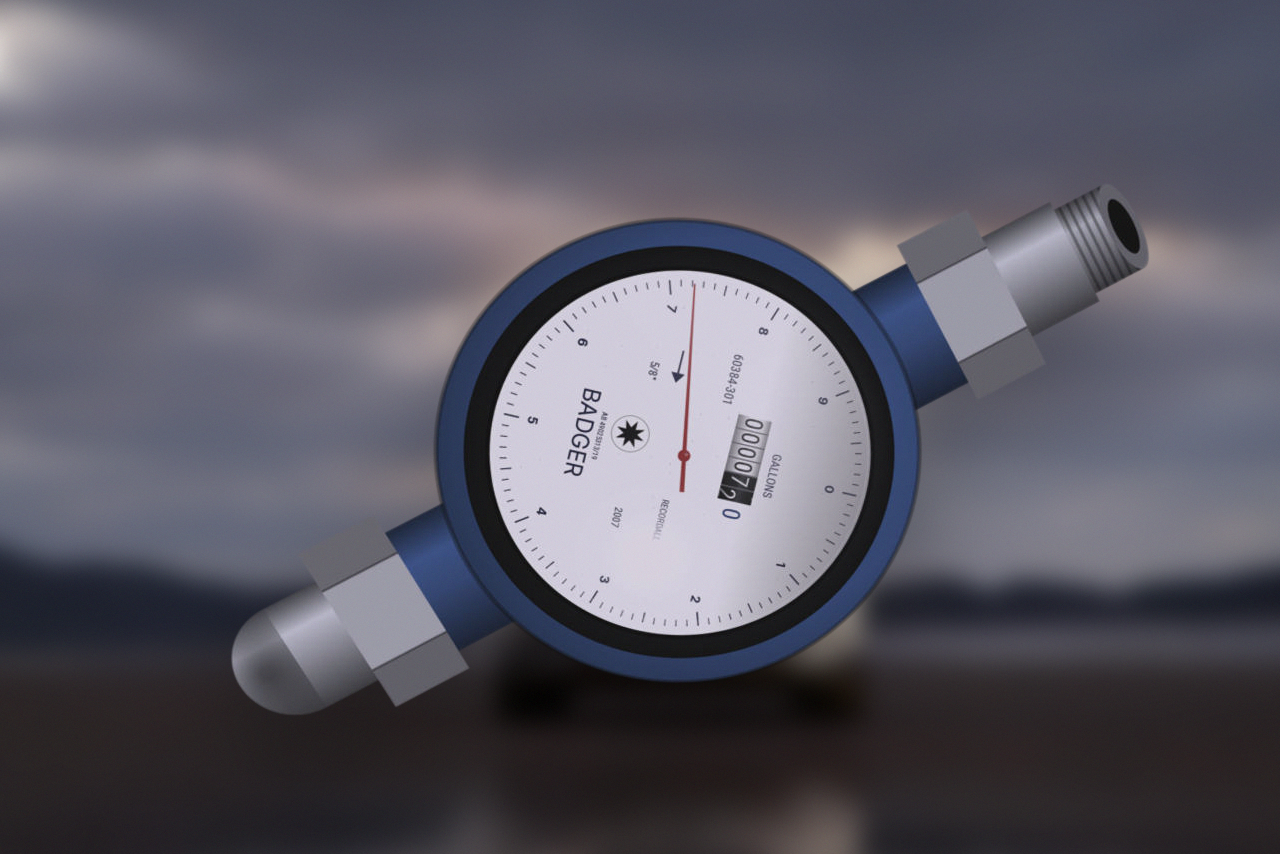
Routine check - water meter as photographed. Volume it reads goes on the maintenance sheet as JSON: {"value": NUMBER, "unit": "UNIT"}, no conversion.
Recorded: {"value": 717.2, "unit": "gal"}
